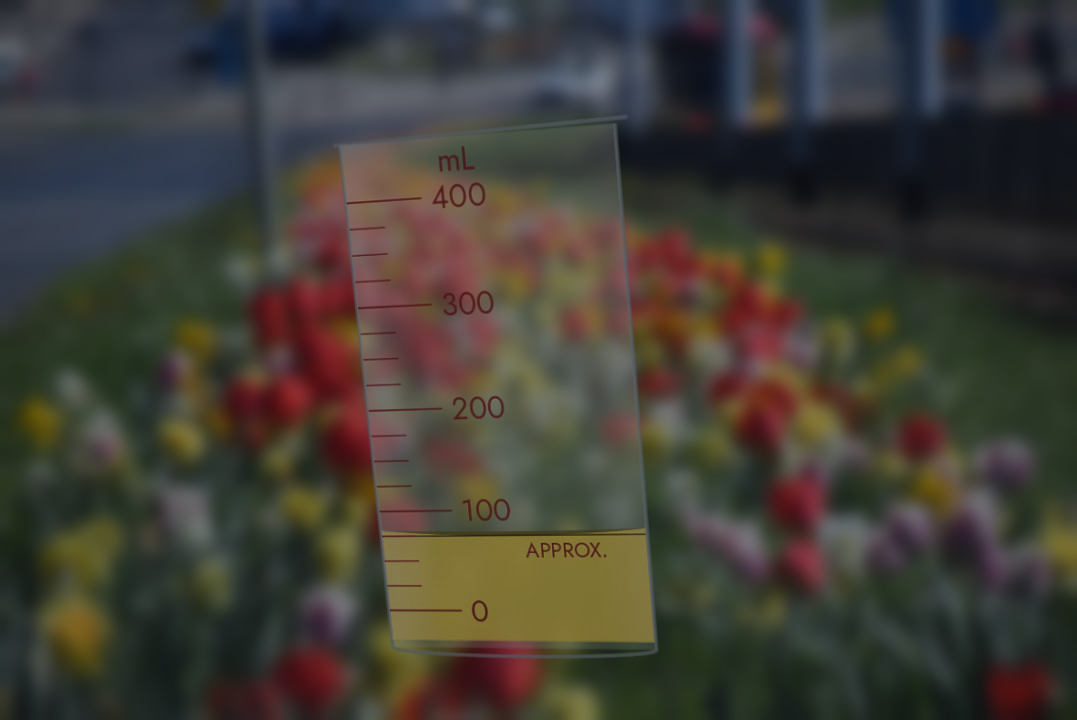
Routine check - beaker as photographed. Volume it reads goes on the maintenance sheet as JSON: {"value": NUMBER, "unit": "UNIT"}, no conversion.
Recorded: {"value": 75, "unit": "mL"}
